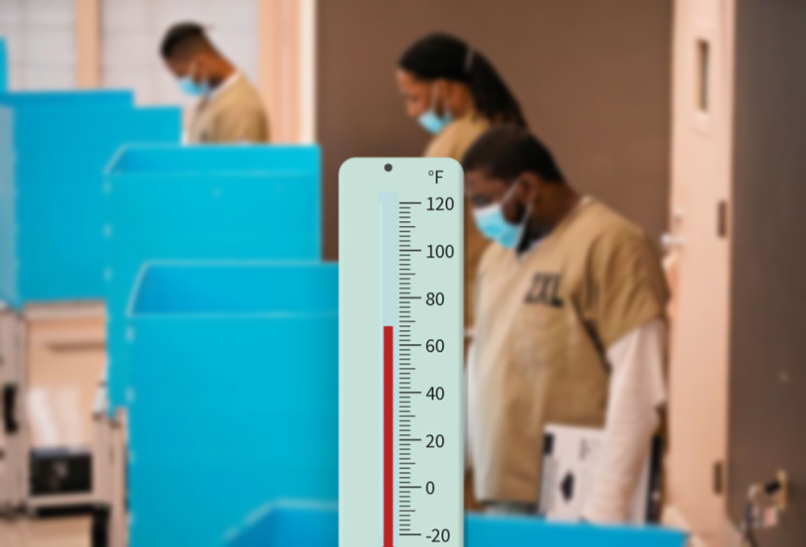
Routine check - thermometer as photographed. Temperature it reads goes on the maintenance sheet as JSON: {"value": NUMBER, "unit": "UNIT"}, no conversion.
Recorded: {"value": 68, "unit": "°F"}
